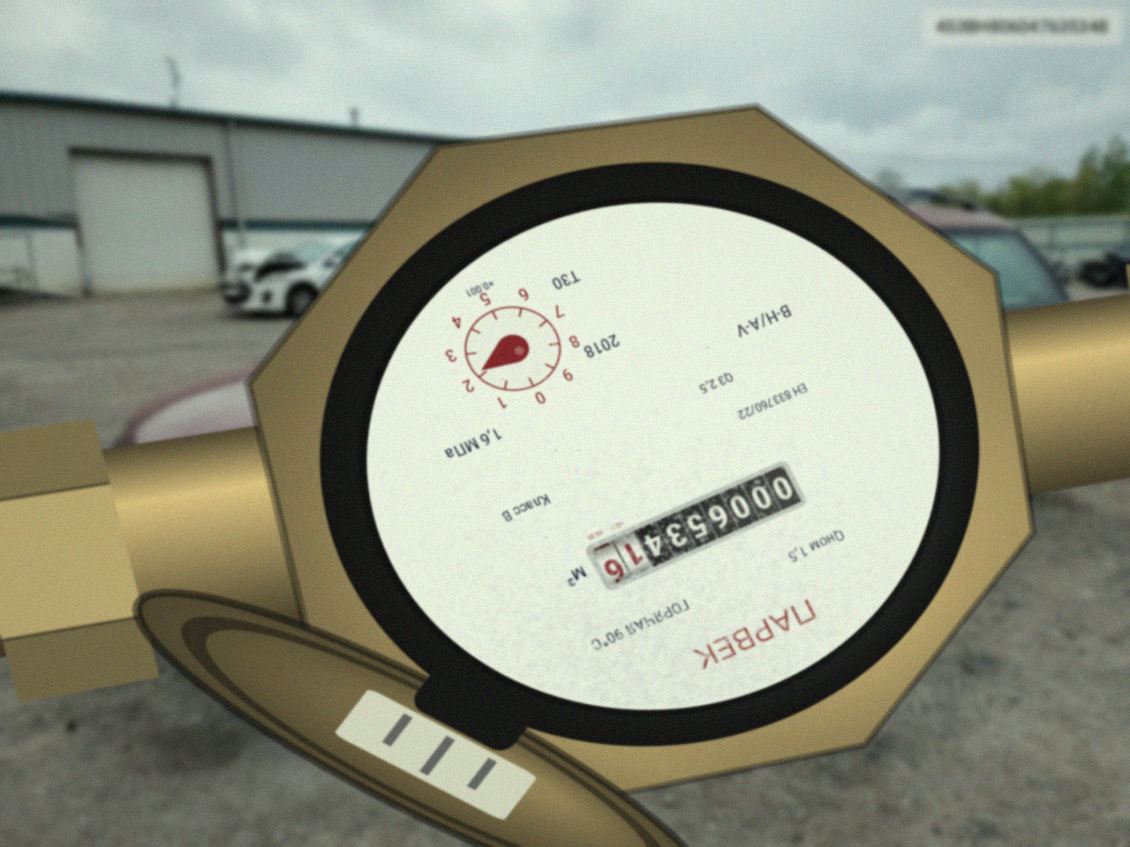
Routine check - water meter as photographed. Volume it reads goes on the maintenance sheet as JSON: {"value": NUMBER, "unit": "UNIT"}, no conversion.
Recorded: {"value": 6534.162, "unit": "m³"}
